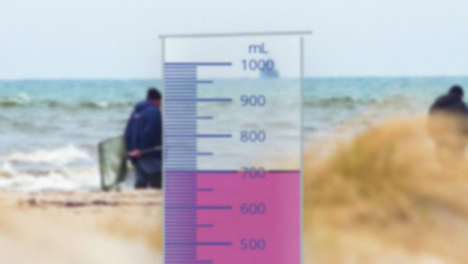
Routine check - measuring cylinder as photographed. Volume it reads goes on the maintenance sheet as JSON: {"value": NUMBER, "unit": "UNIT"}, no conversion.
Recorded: {"value": 700, "unit": "mL"}
